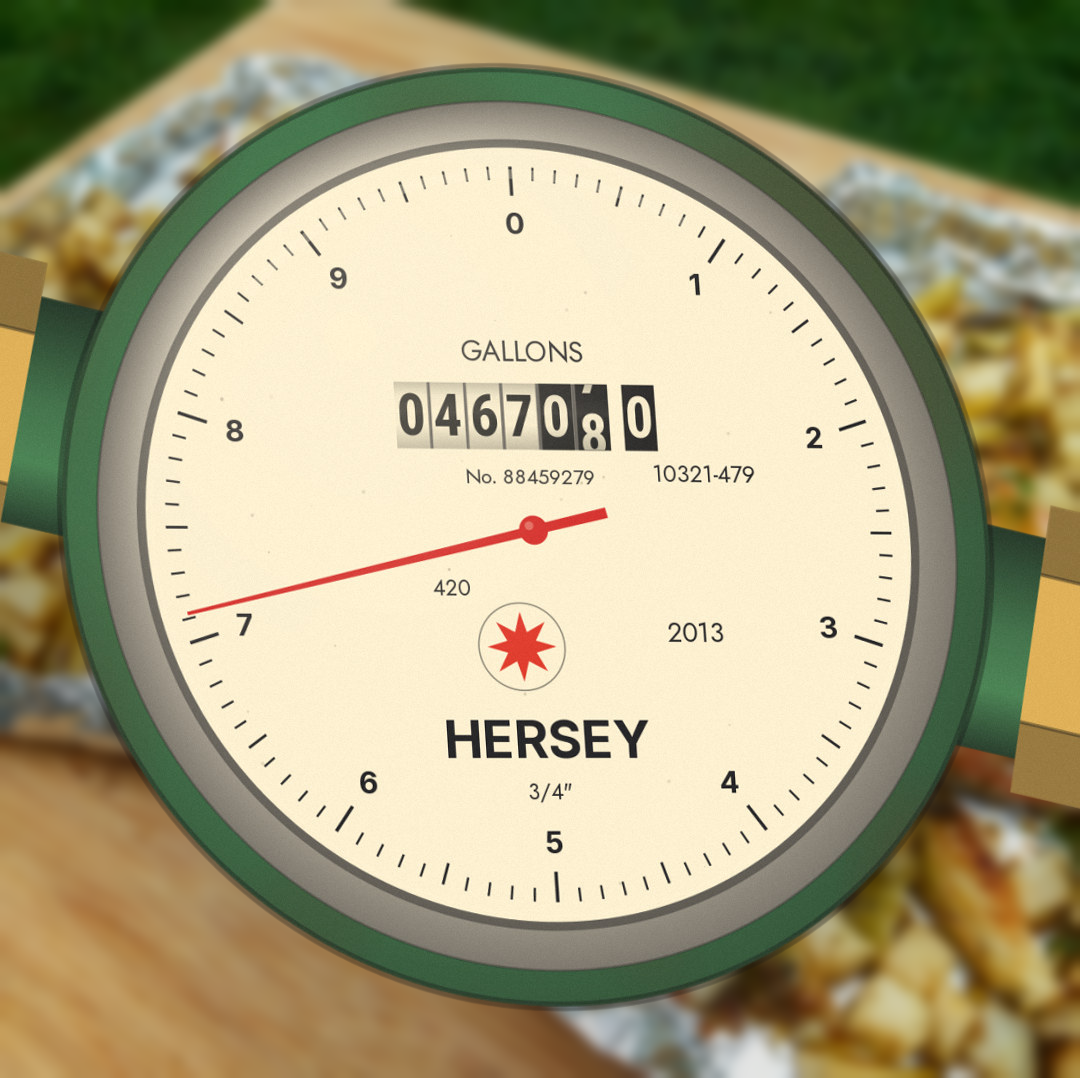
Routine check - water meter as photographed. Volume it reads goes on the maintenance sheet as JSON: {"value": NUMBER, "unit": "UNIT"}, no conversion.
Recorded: {"value": 467077.1, "unit": "gal"}
